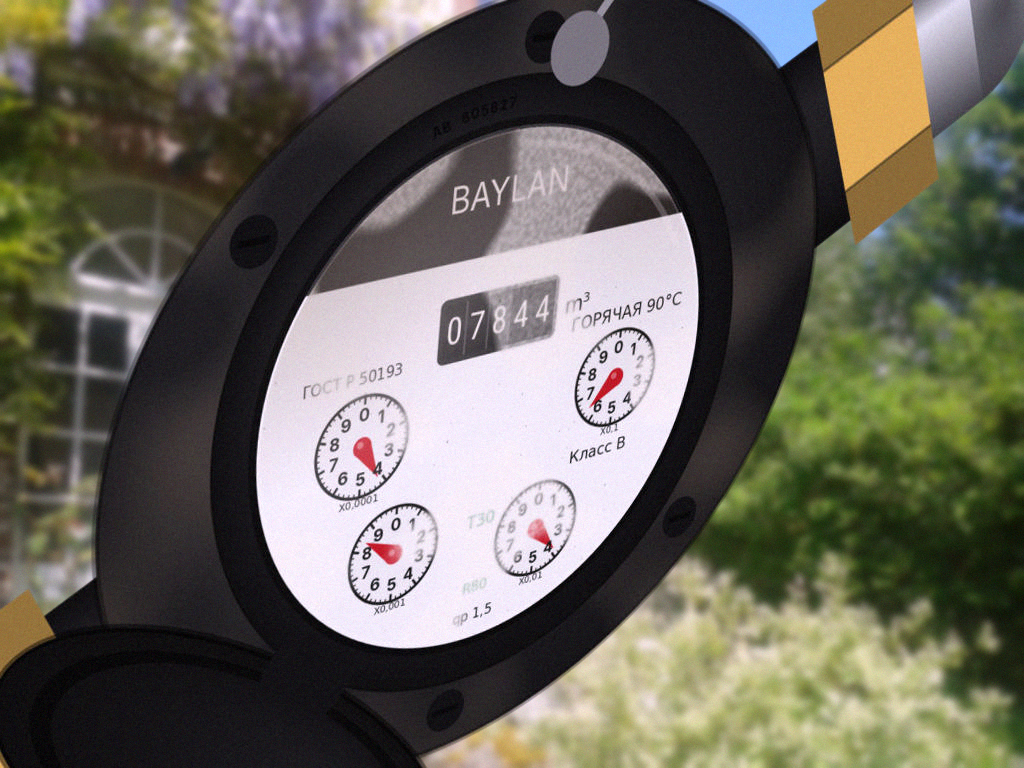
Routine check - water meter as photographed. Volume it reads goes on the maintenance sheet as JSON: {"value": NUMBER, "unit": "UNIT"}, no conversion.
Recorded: {"value": 7844.6384, "unit": "m³"}
